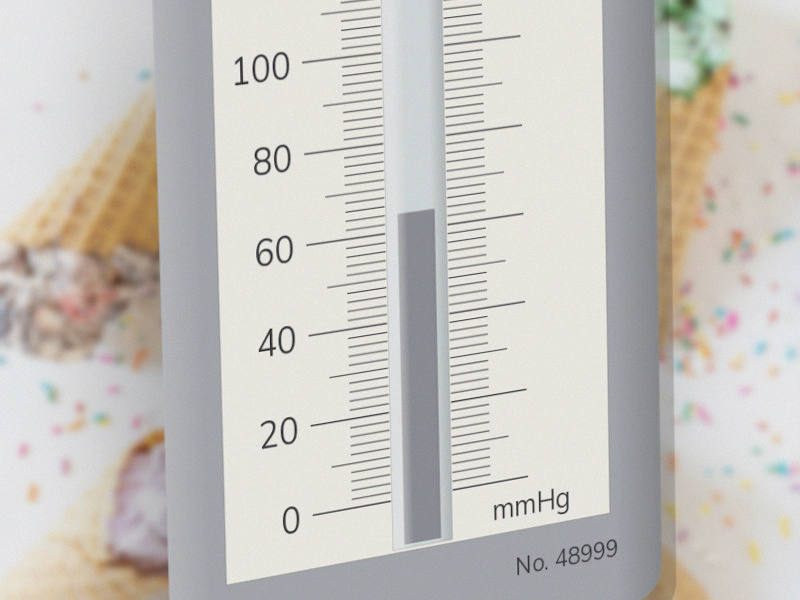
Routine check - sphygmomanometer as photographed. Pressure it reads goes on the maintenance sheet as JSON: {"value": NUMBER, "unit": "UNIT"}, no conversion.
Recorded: {"value": 64, "unit": "mmHg"}
